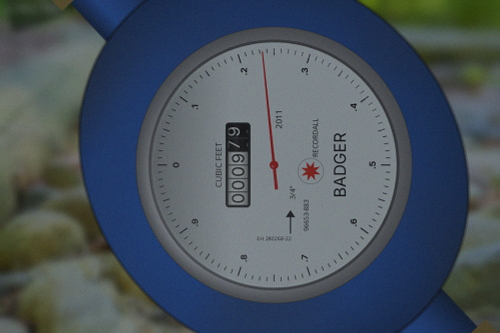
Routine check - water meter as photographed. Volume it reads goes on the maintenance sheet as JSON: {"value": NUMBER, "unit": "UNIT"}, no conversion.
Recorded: {"value": 979.23, "unit": "ft³"}
